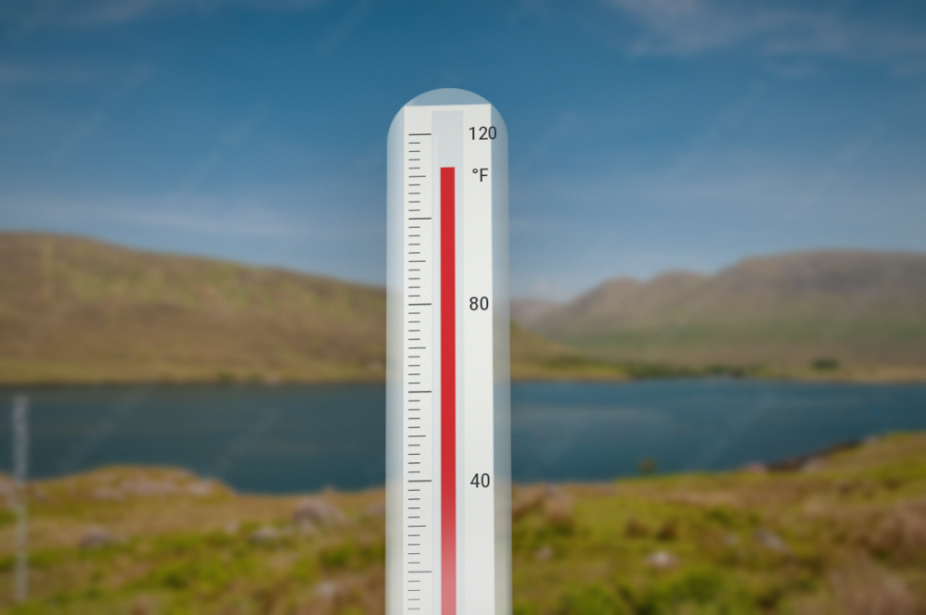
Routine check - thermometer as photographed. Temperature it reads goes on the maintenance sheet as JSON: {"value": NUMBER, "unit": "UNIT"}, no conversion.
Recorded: {"value": 112, "unit": "°F"}
